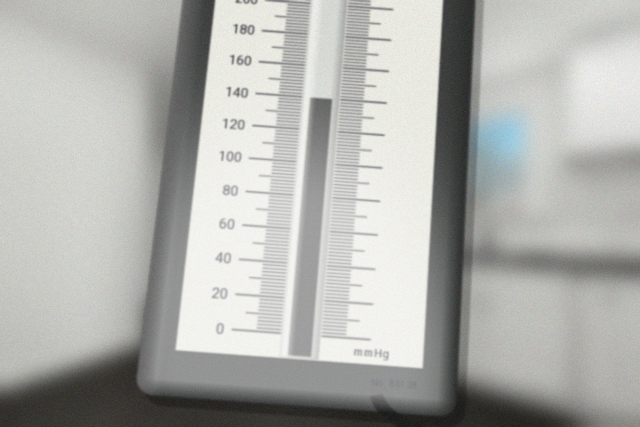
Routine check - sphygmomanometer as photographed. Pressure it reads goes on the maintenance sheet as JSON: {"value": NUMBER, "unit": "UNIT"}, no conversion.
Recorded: {"value": 140, "unit": "mmHg"}
